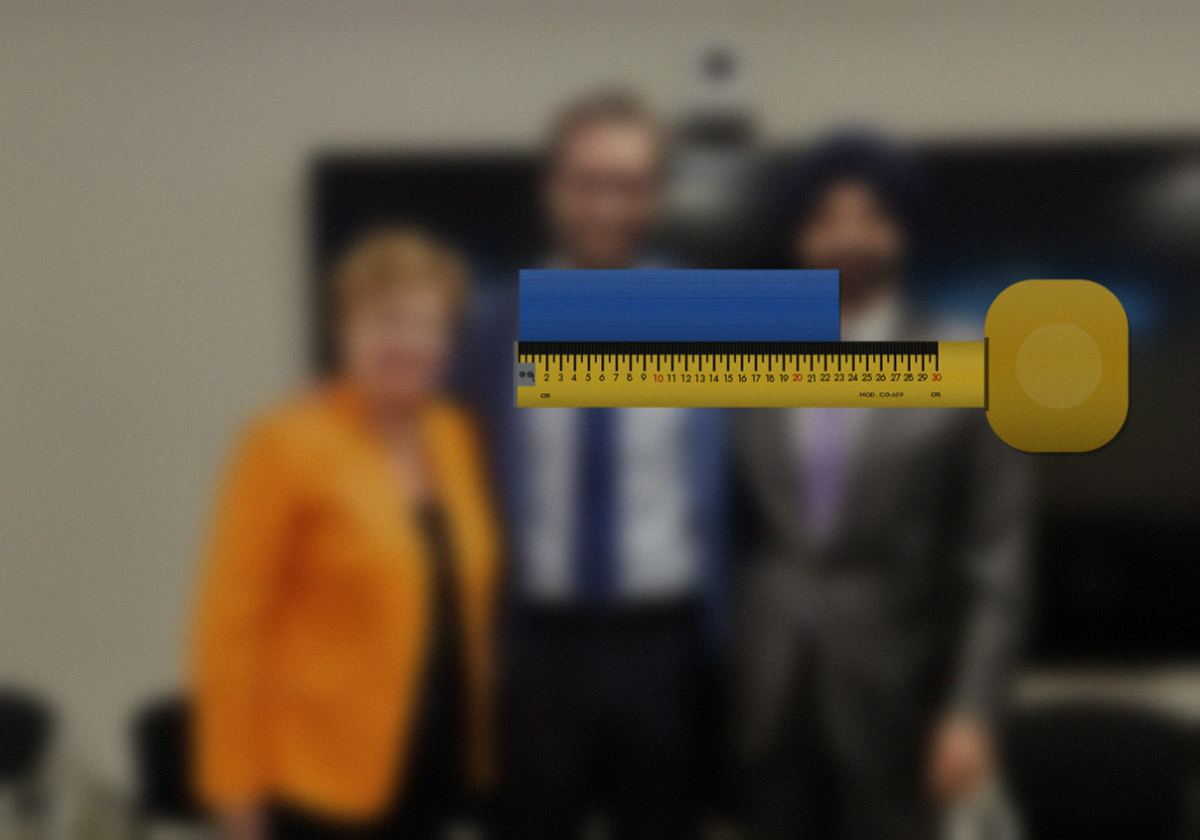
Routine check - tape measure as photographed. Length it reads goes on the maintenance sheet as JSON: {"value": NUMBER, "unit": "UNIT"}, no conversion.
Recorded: {"value": 23, "unit": "cm"}
